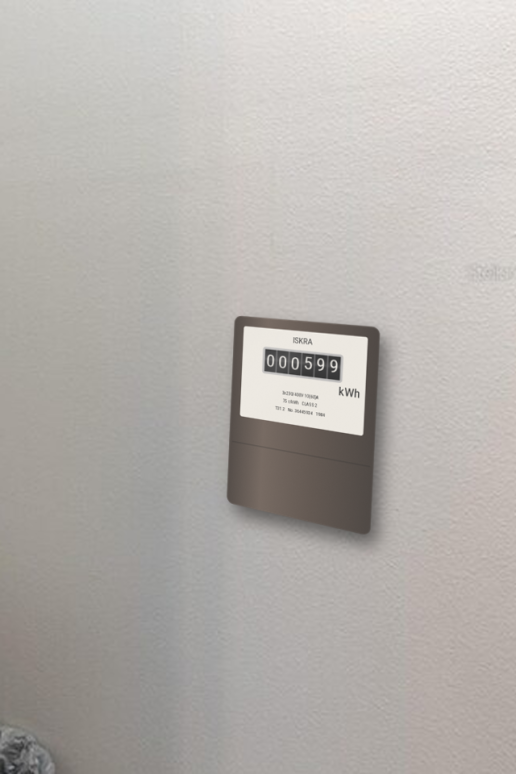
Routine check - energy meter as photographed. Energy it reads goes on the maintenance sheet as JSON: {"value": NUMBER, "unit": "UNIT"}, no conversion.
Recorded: {"value": 599, "unit": "kWh"}
